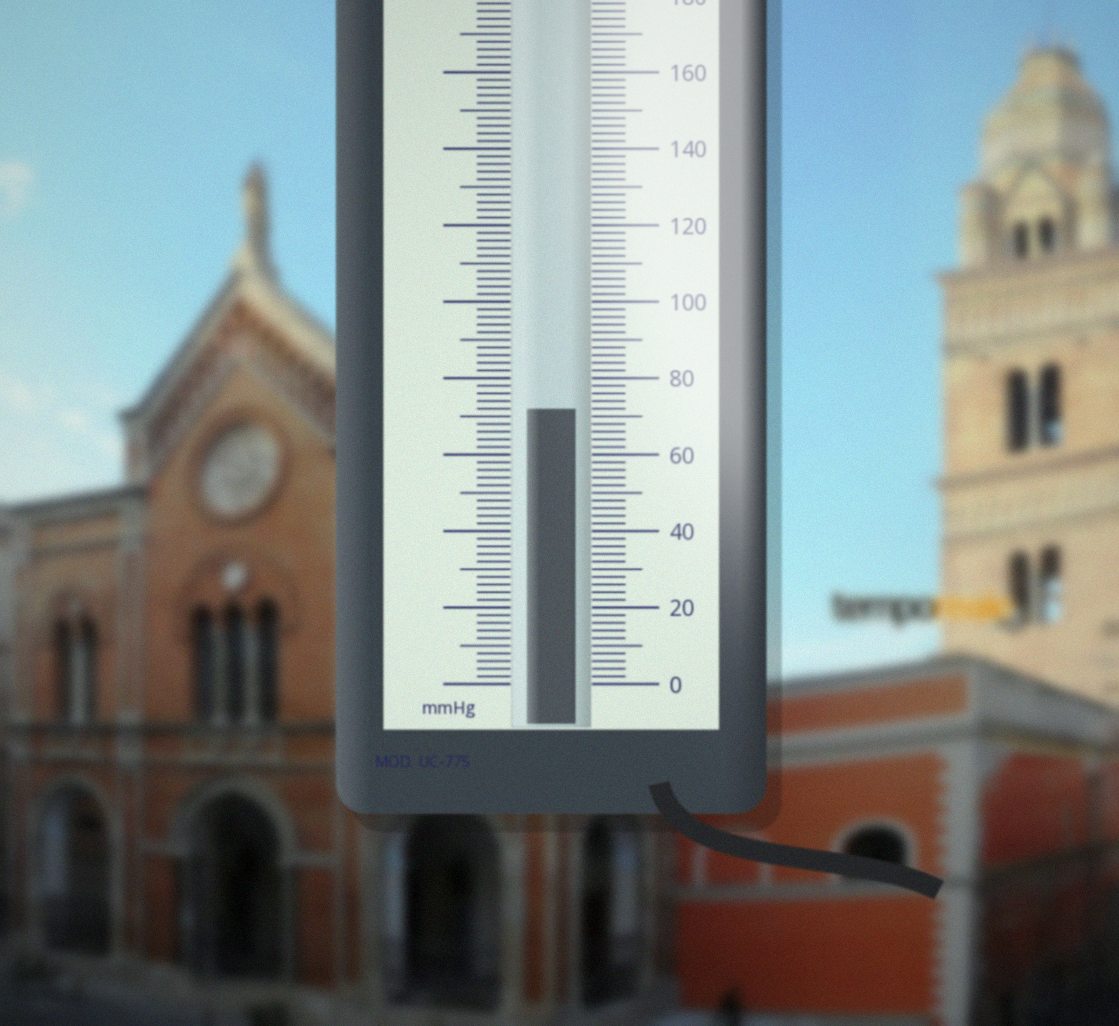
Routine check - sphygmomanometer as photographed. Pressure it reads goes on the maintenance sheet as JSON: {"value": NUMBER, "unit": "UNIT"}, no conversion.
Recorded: {"value": 72, "unit": "mmHg"}
